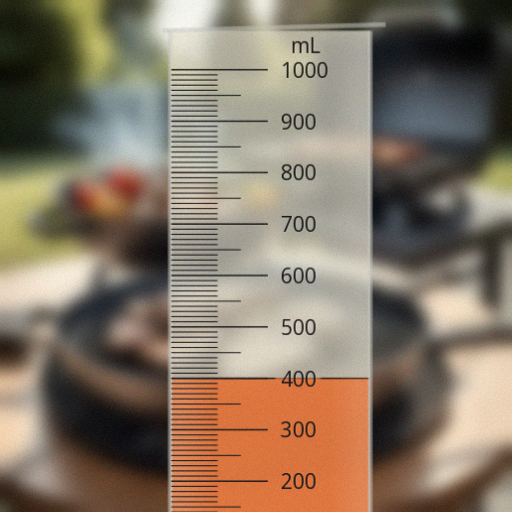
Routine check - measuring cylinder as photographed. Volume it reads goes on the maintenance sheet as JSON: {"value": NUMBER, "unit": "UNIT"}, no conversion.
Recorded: {"value": 400, "unit": "mL"}
